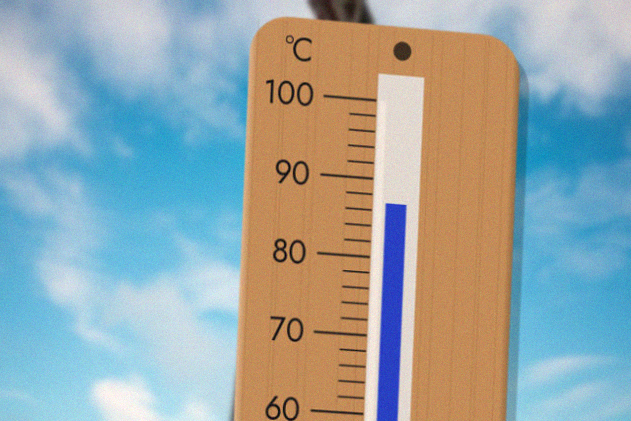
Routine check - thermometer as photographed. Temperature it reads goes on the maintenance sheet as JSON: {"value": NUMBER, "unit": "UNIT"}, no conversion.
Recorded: {"value": 87, "unit": "°C"}
